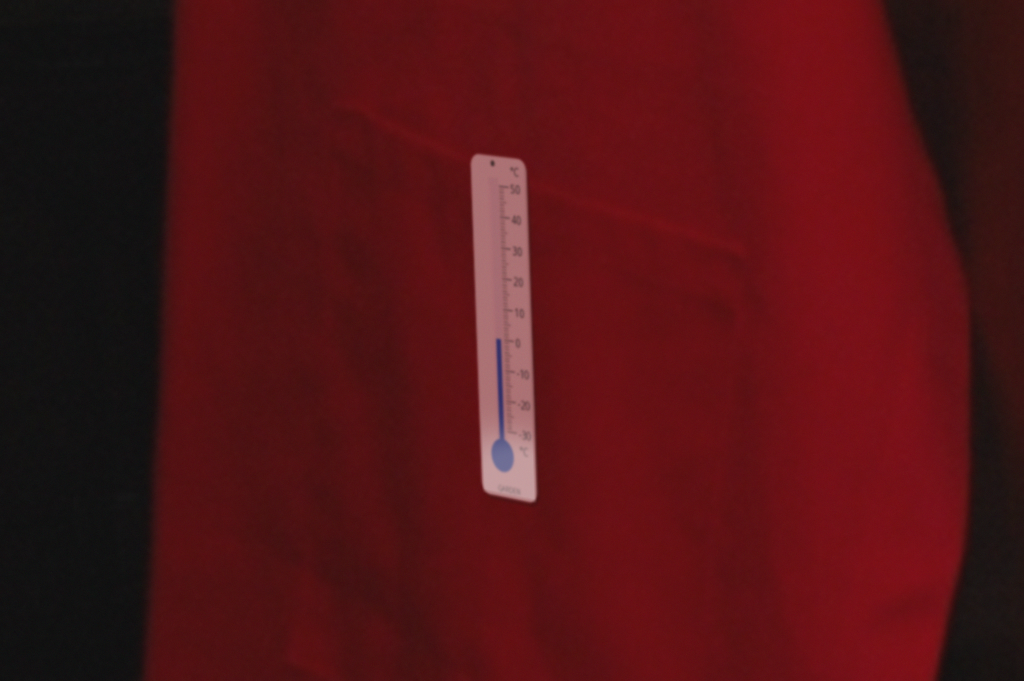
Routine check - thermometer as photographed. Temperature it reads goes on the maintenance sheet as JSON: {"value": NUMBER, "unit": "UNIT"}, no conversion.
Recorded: {"value": 0, "unit": "°C"}
